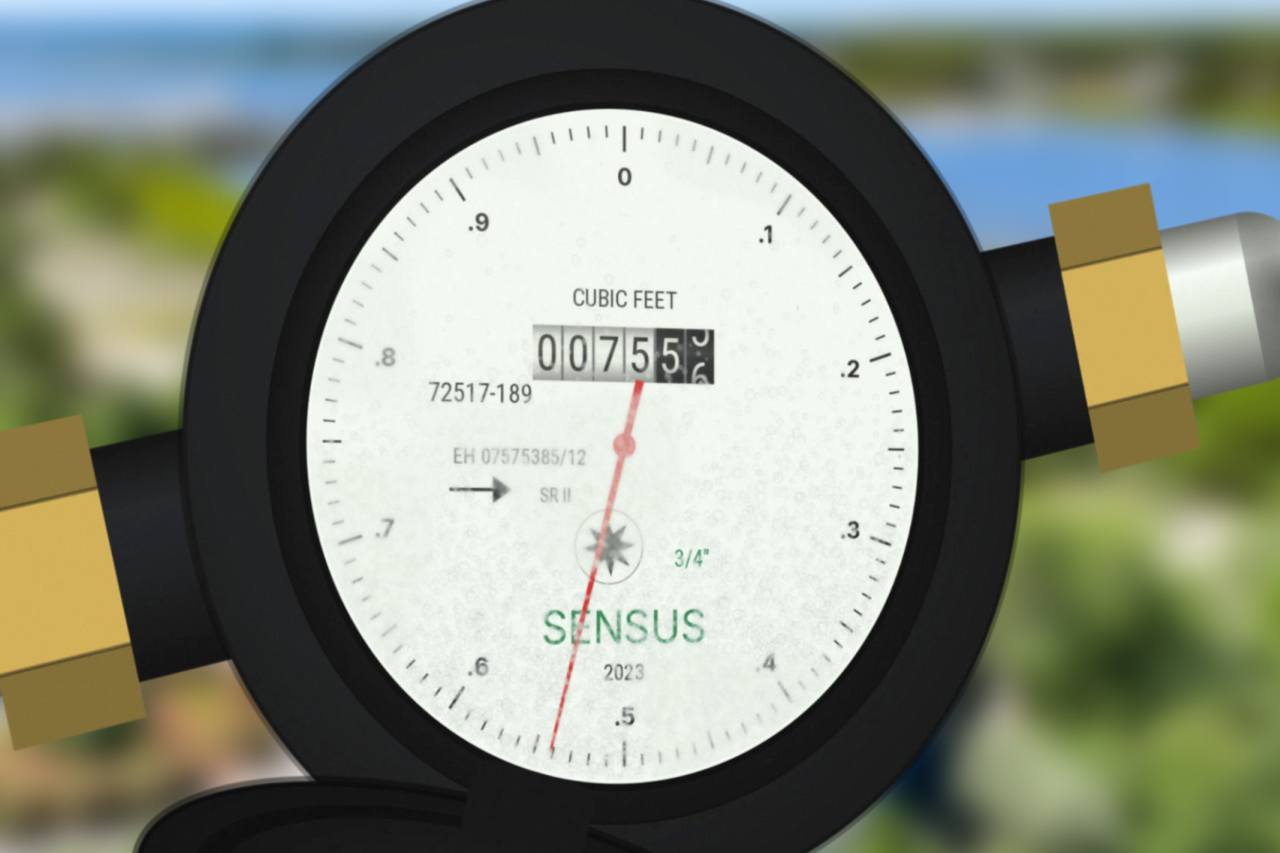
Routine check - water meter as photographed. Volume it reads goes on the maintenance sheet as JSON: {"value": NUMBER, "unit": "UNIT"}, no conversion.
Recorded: {"value": 7555.54, "unit": "ft³"}
